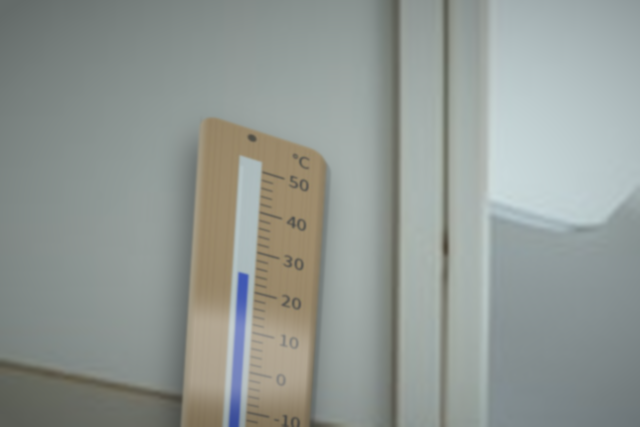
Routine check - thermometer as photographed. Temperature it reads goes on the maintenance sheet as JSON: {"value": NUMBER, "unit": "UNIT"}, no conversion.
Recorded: {"value": 24, "unit": "°C"}
